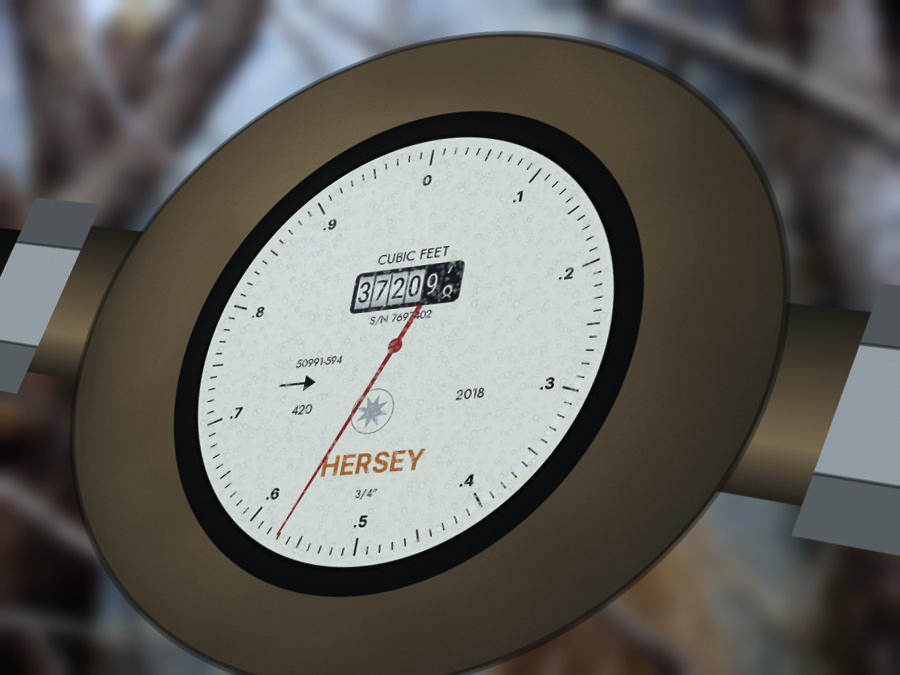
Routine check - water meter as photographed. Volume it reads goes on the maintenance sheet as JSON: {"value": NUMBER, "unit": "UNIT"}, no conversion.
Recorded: {"value": 372097.57, "unit": "ft³"}
